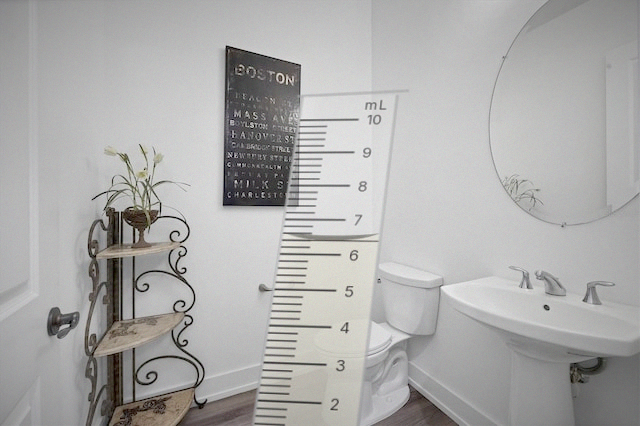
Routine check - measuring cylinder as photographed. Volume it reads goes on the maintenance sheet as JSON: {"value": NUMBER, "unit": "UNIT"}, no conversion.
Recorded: {"value": 6.4, "unit": "mL"}
